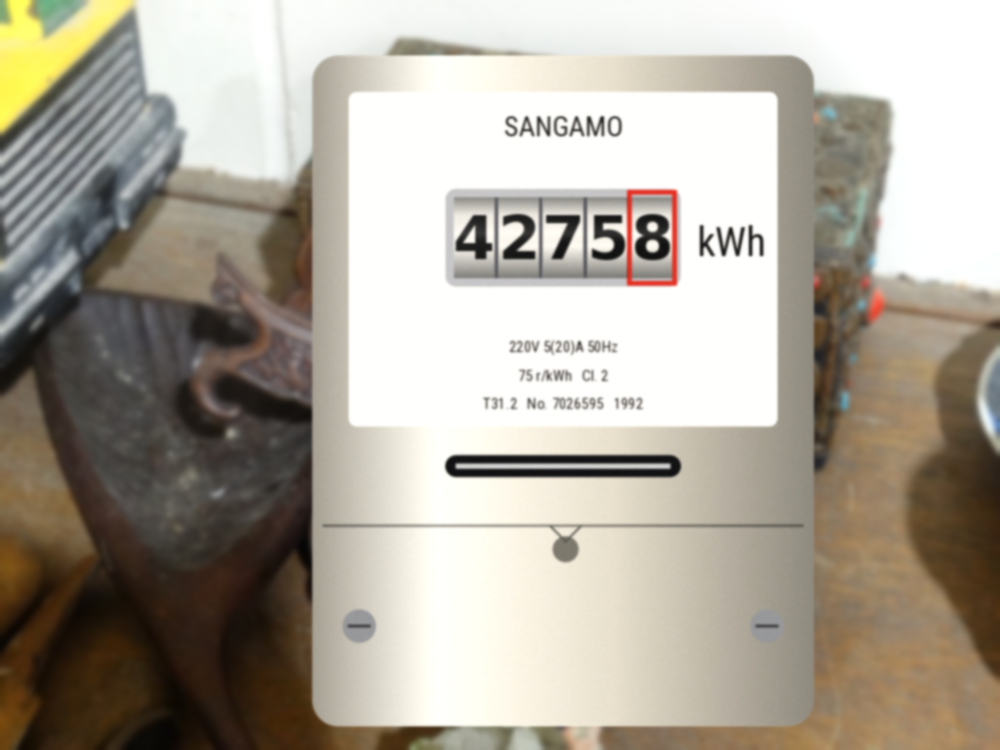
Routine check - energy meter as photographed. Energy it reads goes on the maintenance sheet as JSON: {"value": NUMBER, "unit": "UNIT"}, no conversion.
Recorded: {"value": 4275.8, "unit": "kWh"}
